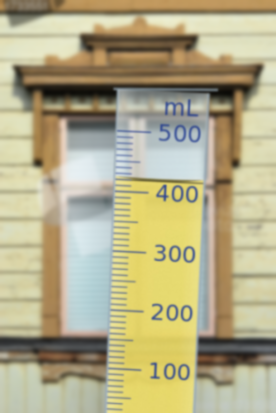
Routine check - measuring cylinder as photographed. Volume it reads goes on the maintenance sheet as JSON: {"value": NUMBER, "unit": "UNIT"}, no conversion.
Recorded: {"value": 420, "unit": "mL"}
